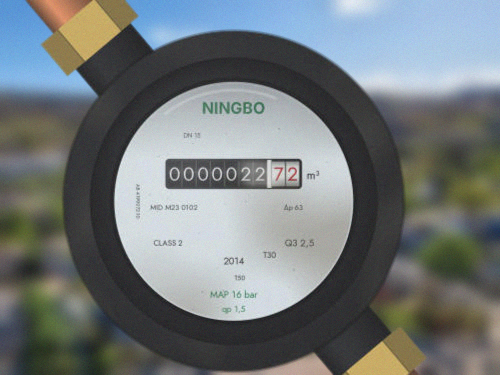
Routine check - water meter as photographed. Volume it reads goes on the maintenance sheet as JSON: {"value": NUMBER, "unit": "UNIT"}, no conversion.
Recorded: {"value": 22.72, "unit": "m³"}
